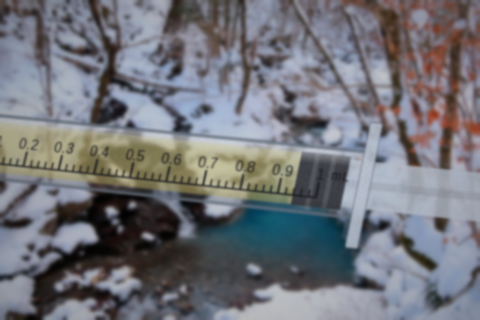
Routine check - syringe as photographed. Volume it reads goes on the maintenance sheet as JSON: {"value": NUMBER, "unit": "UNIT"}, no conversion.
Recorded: {"value": 0.94, "unit": "mL"}
